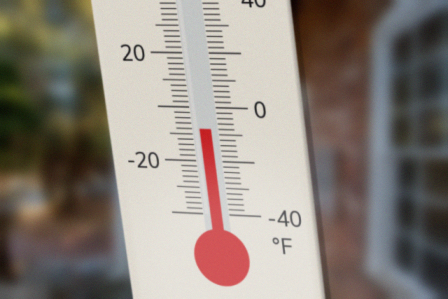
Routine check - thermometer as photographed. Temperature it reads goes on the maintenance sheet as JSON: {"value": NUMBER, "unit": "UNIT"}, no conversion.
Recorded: {"value": -8, "unit": "°F"}
